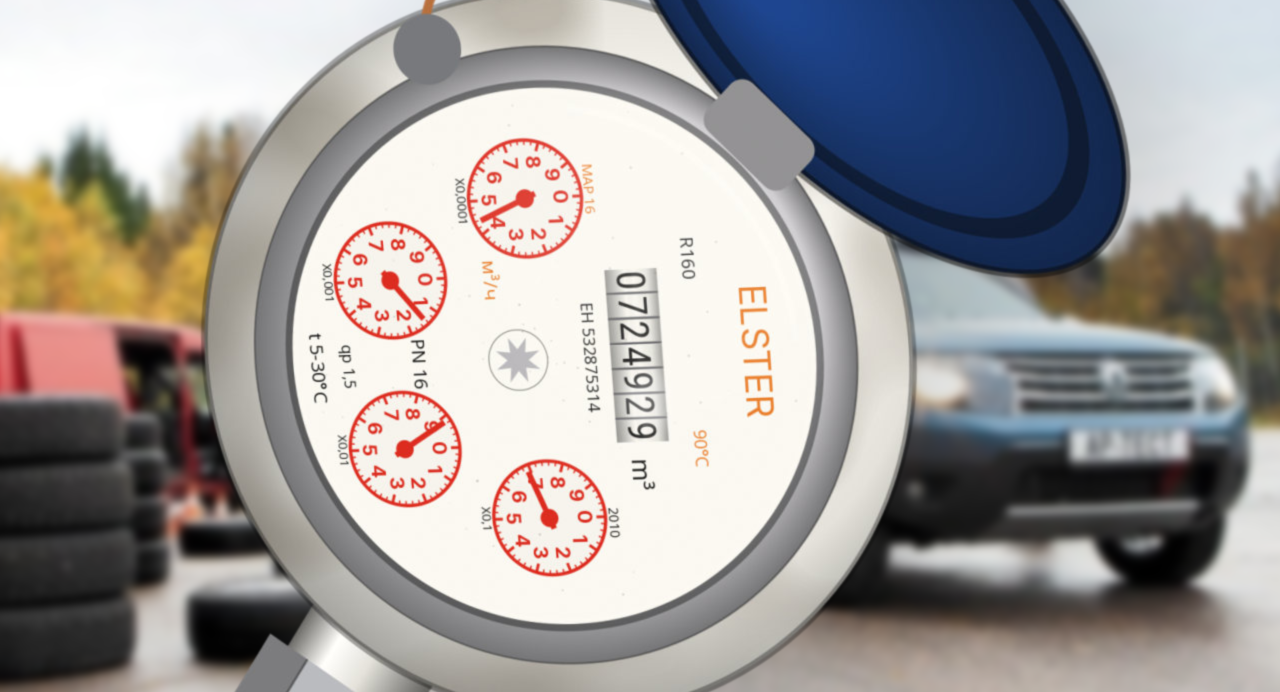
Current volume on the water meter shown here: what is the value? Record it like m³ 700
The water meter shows m³ 724929.6914
